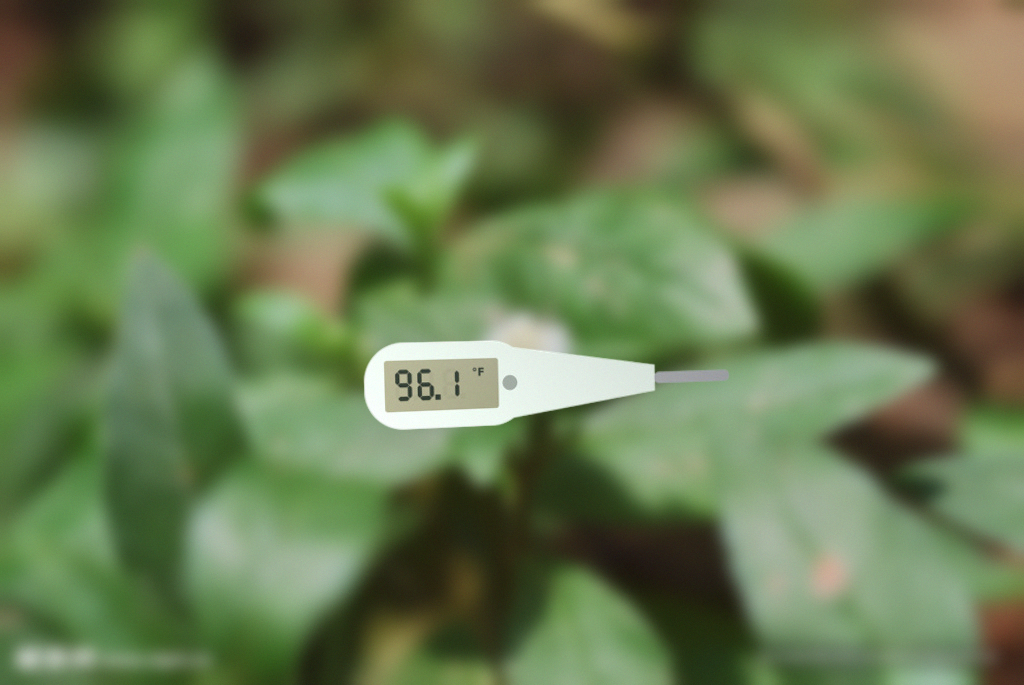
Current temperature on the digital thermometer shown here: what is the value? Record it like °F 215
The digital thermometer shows °F 96.1
